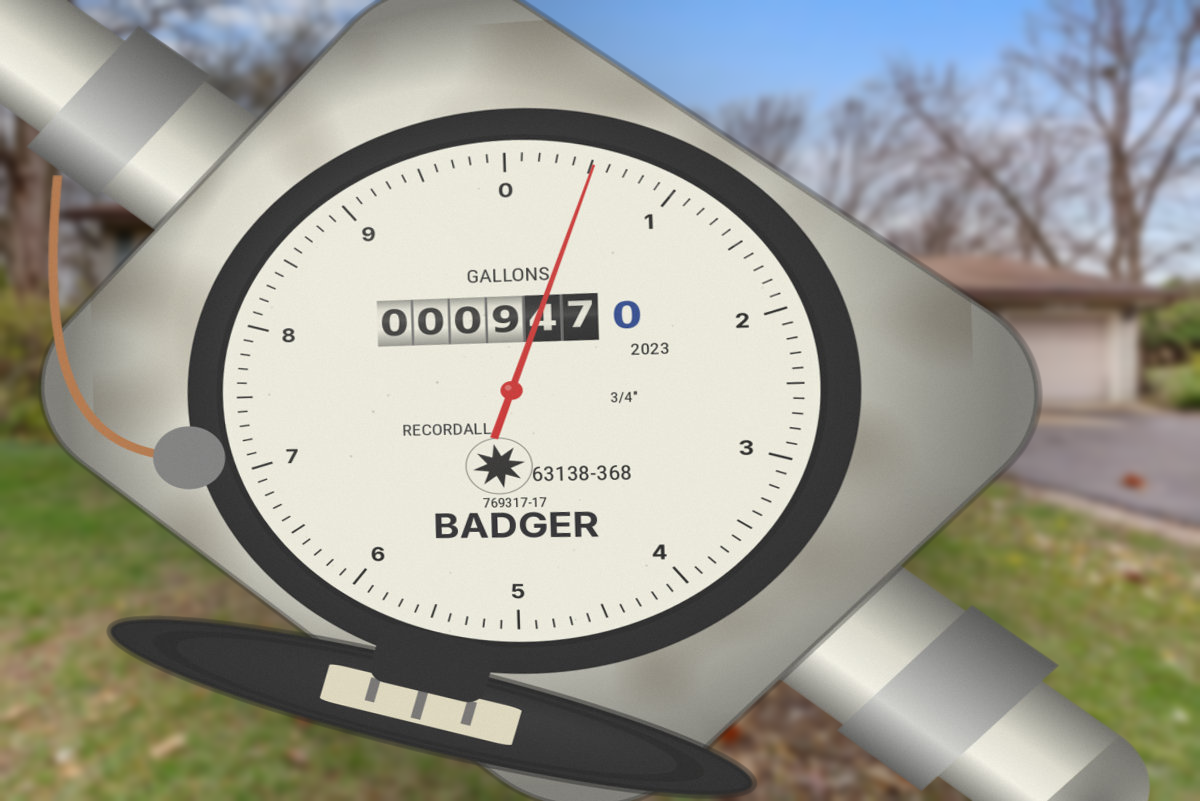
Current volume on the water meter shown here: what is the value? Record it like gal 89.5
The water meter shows gal 9470.5
